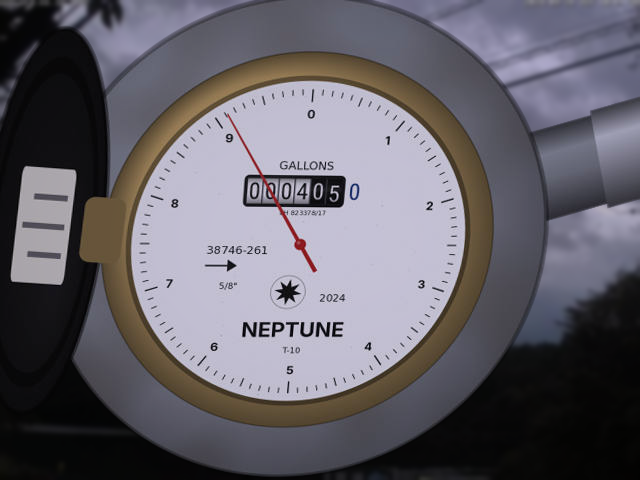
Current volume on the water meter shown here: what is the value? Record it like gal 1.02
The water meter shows gal 4049.1
